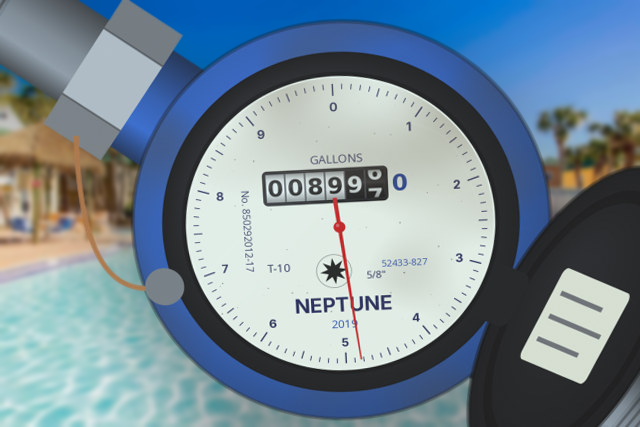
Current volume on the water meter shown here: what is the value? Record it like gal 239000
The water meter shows gal 89964.8
